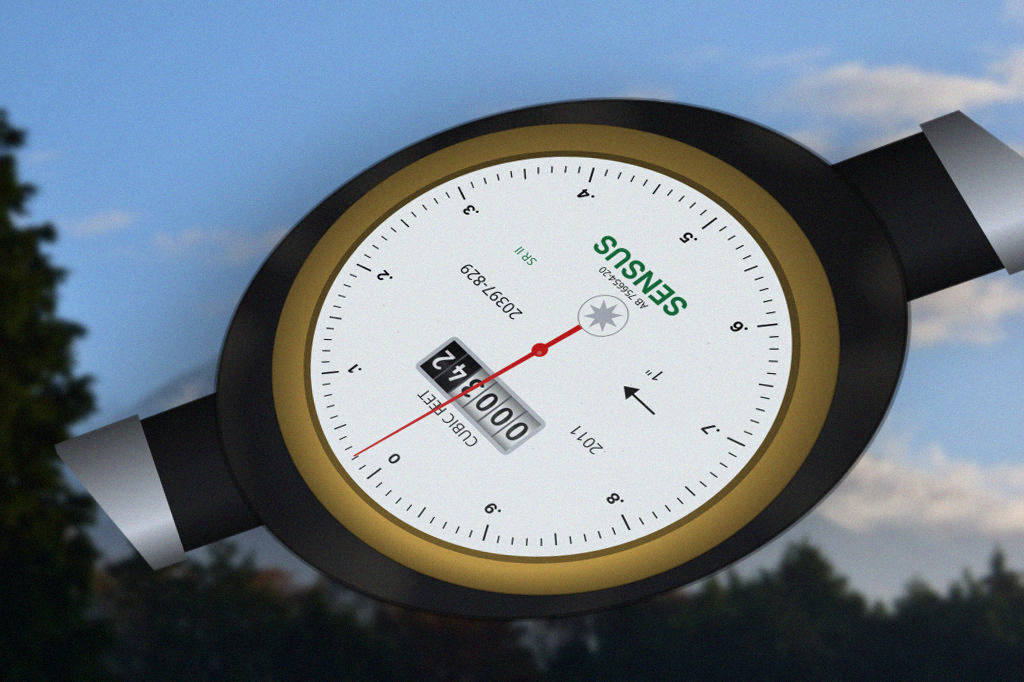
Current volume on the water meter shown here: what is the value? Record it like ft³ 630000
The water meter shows ft³ 342.02
